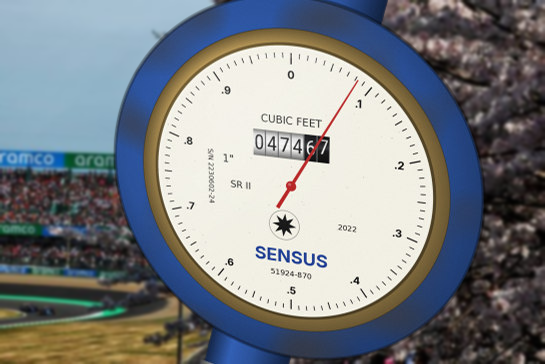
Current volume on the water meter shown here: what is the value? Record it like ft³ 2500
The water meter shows ft³ 47467.08
